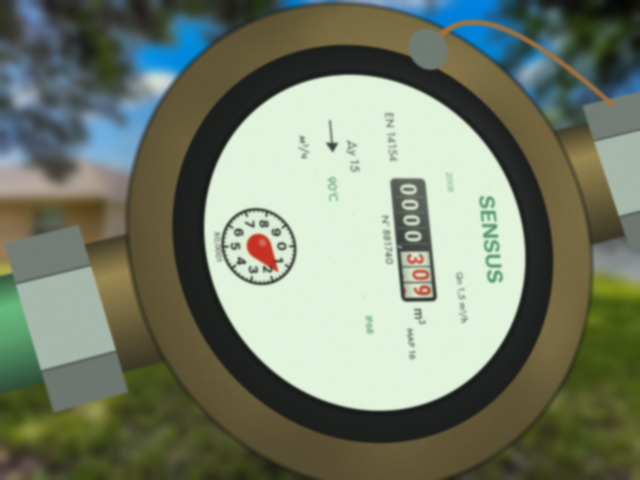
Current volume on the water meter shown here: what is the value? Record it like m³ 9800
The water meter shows m³ 0.3091
